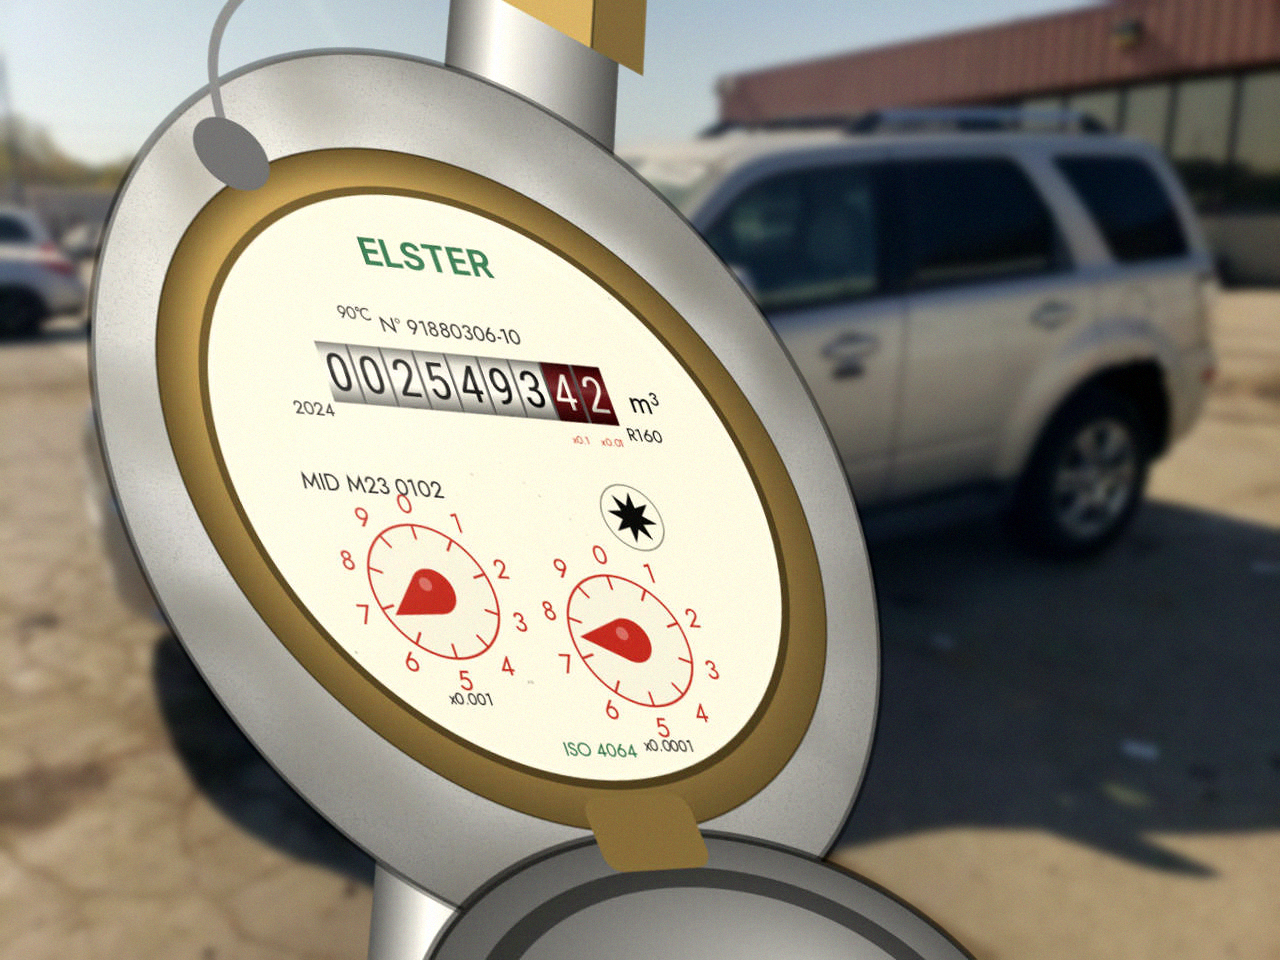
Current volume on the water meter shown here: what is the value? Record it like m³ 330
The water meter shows m³ 25493.4267
